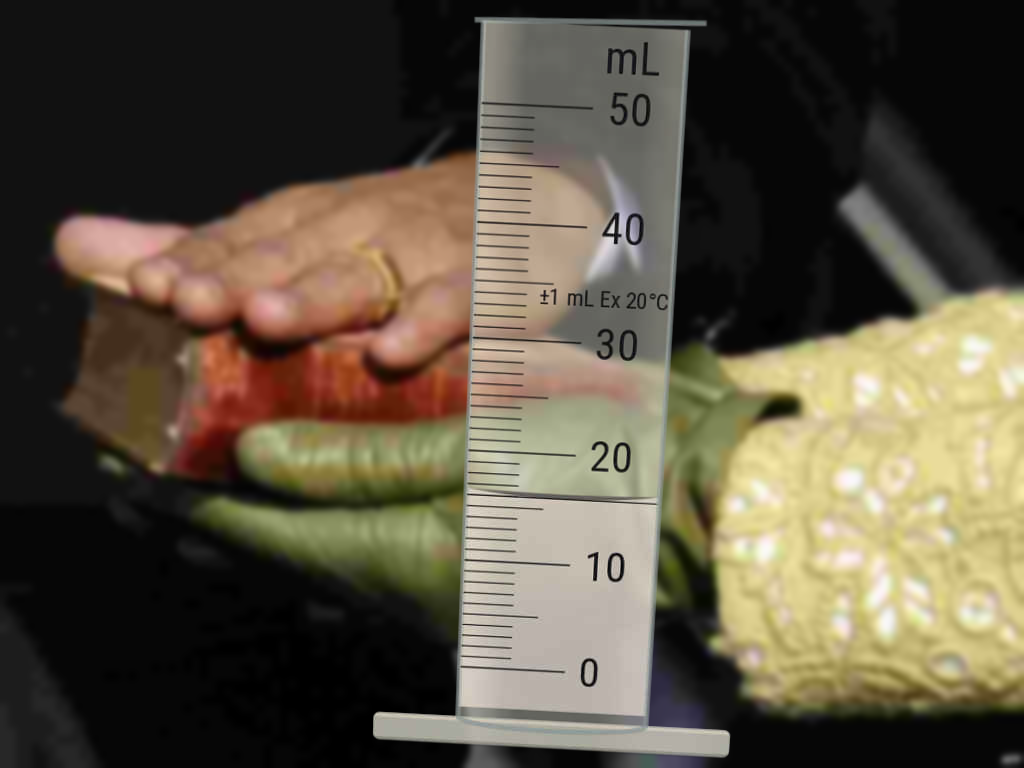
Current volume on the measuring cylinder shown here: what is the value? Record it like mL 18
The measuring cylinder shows mL 16
